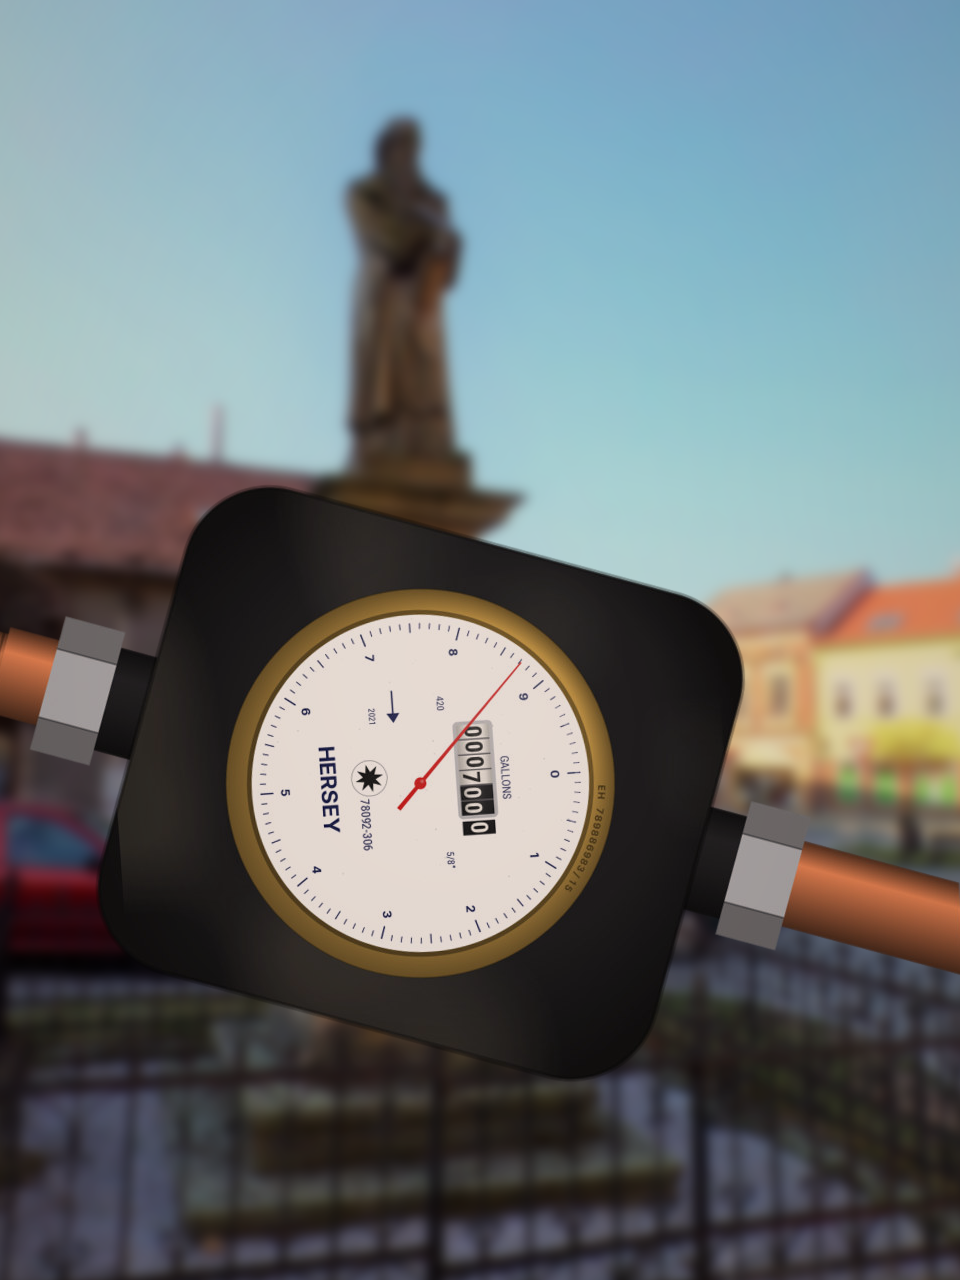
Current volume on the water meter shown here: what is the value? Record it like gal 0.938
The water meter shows gal 6998.7
